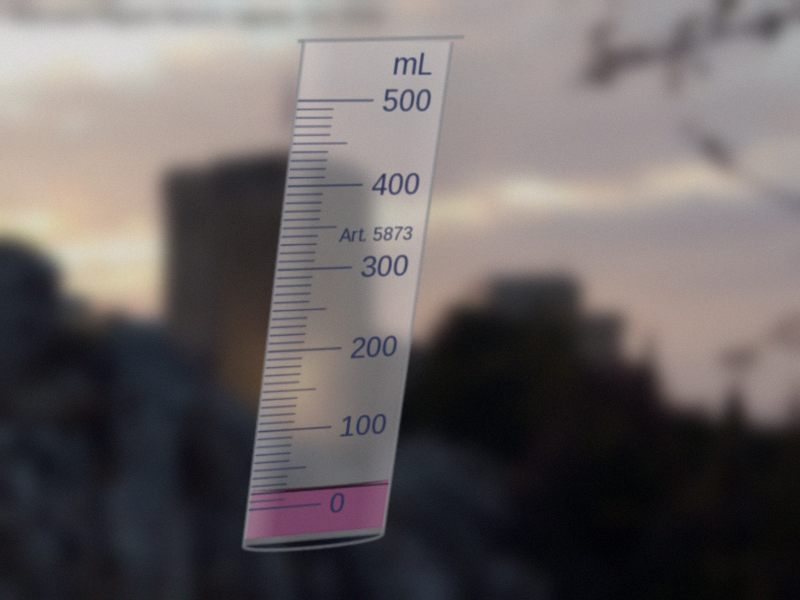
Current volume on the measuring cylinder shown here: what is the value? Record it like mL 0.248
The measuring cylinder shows mL 20
